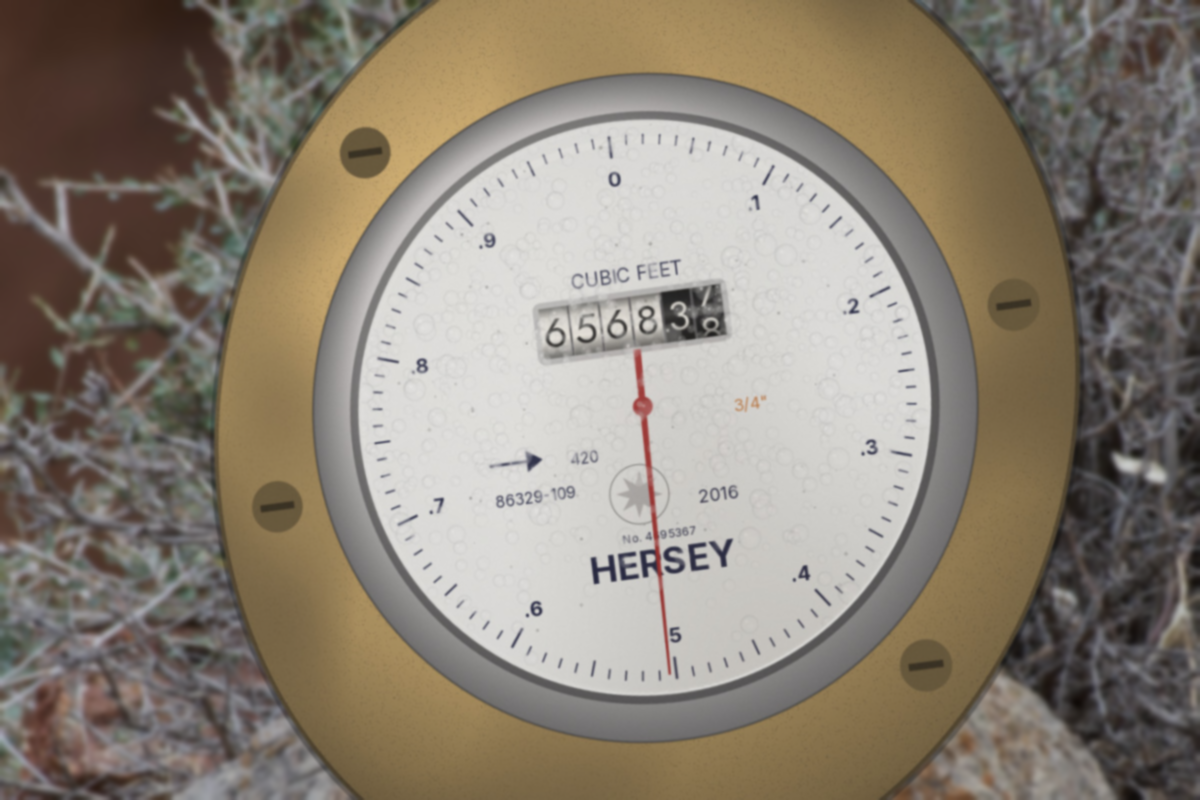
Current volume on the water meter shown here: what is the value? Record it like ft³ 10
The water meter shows ft³ 656837.50
